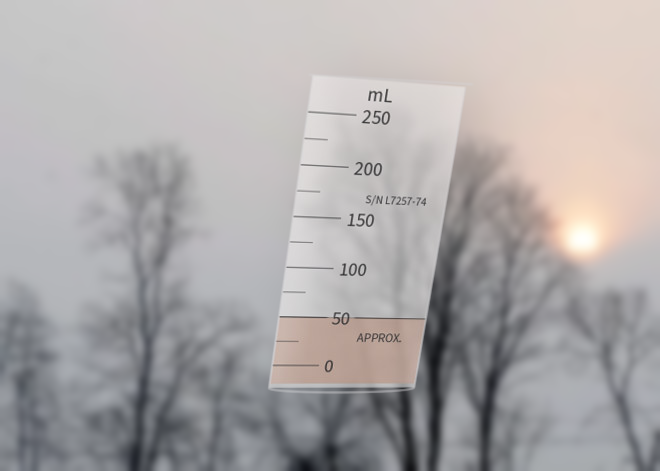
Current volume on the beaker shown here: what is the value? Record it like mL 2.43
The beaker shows mL 50
